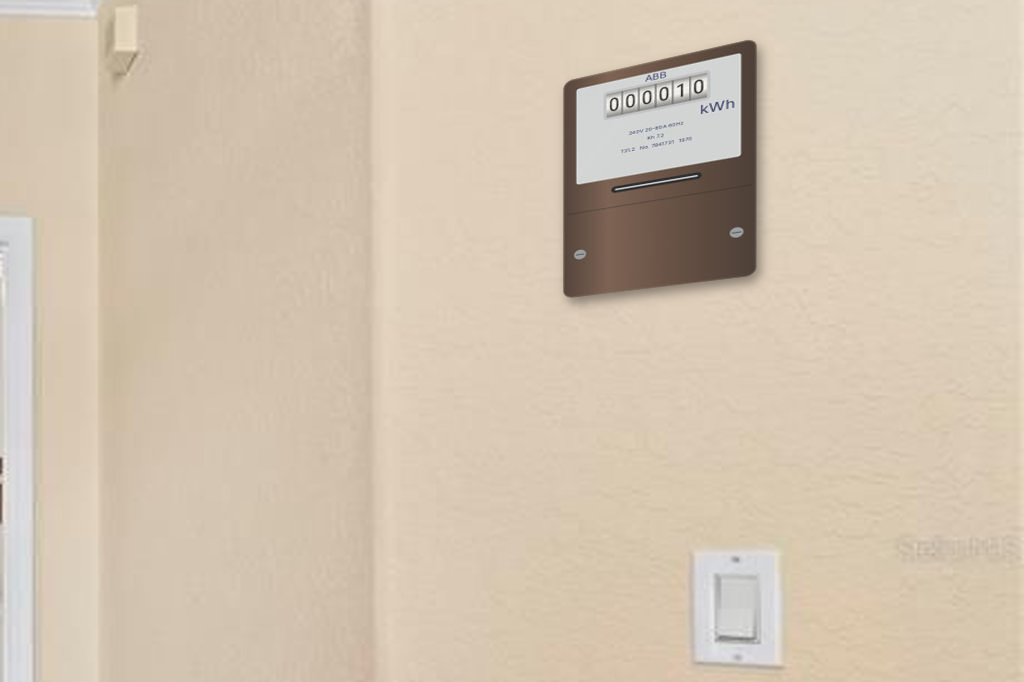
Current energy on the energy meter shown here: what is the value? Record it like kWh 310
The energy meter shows kWh 10
